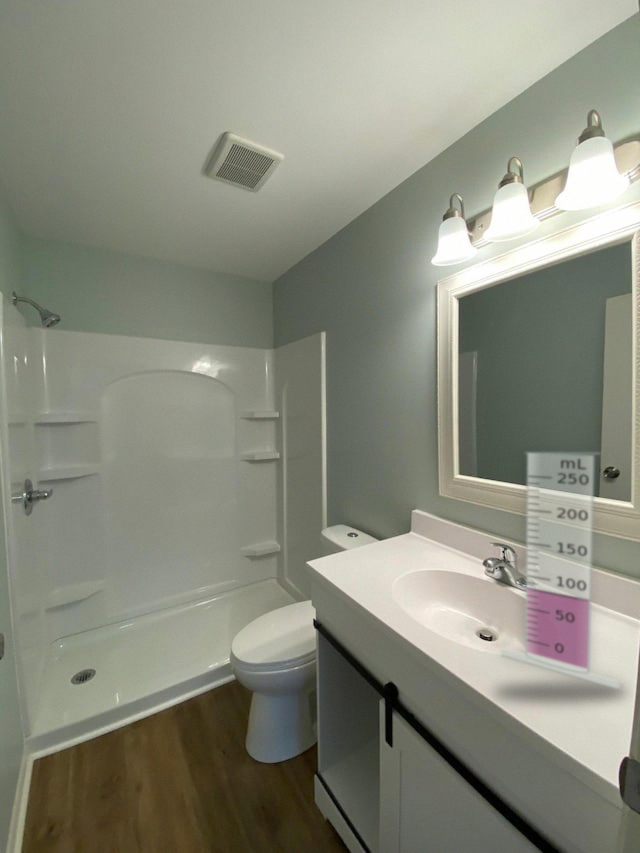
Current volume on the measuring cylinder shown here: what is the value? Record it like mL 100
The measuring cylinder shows mL 80
